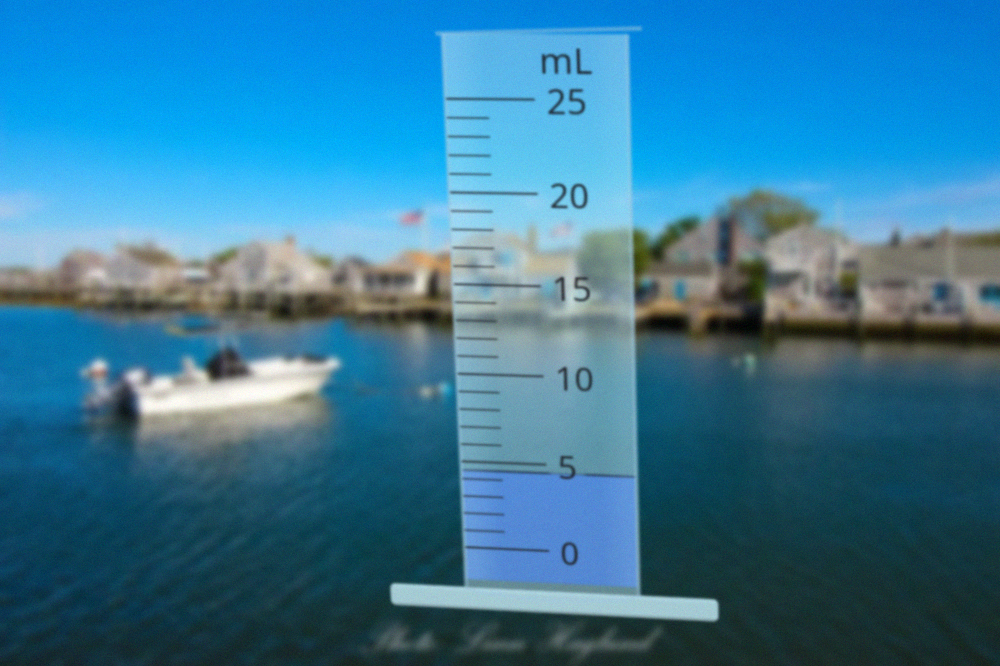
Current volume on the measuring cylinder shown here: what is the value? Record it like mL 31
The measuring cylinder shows mL 4.5
